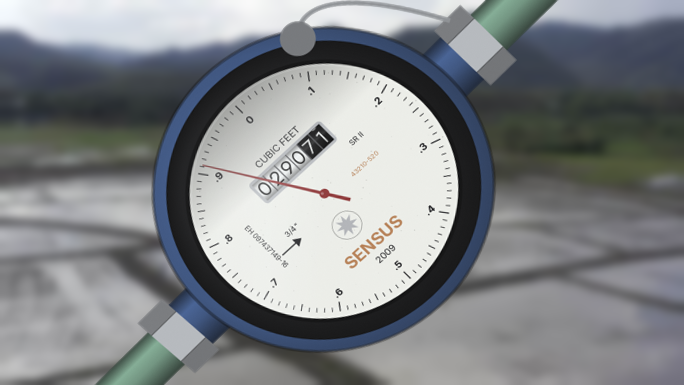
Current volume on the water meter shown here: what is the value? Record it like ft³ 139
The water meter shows ft³ 29070.91
